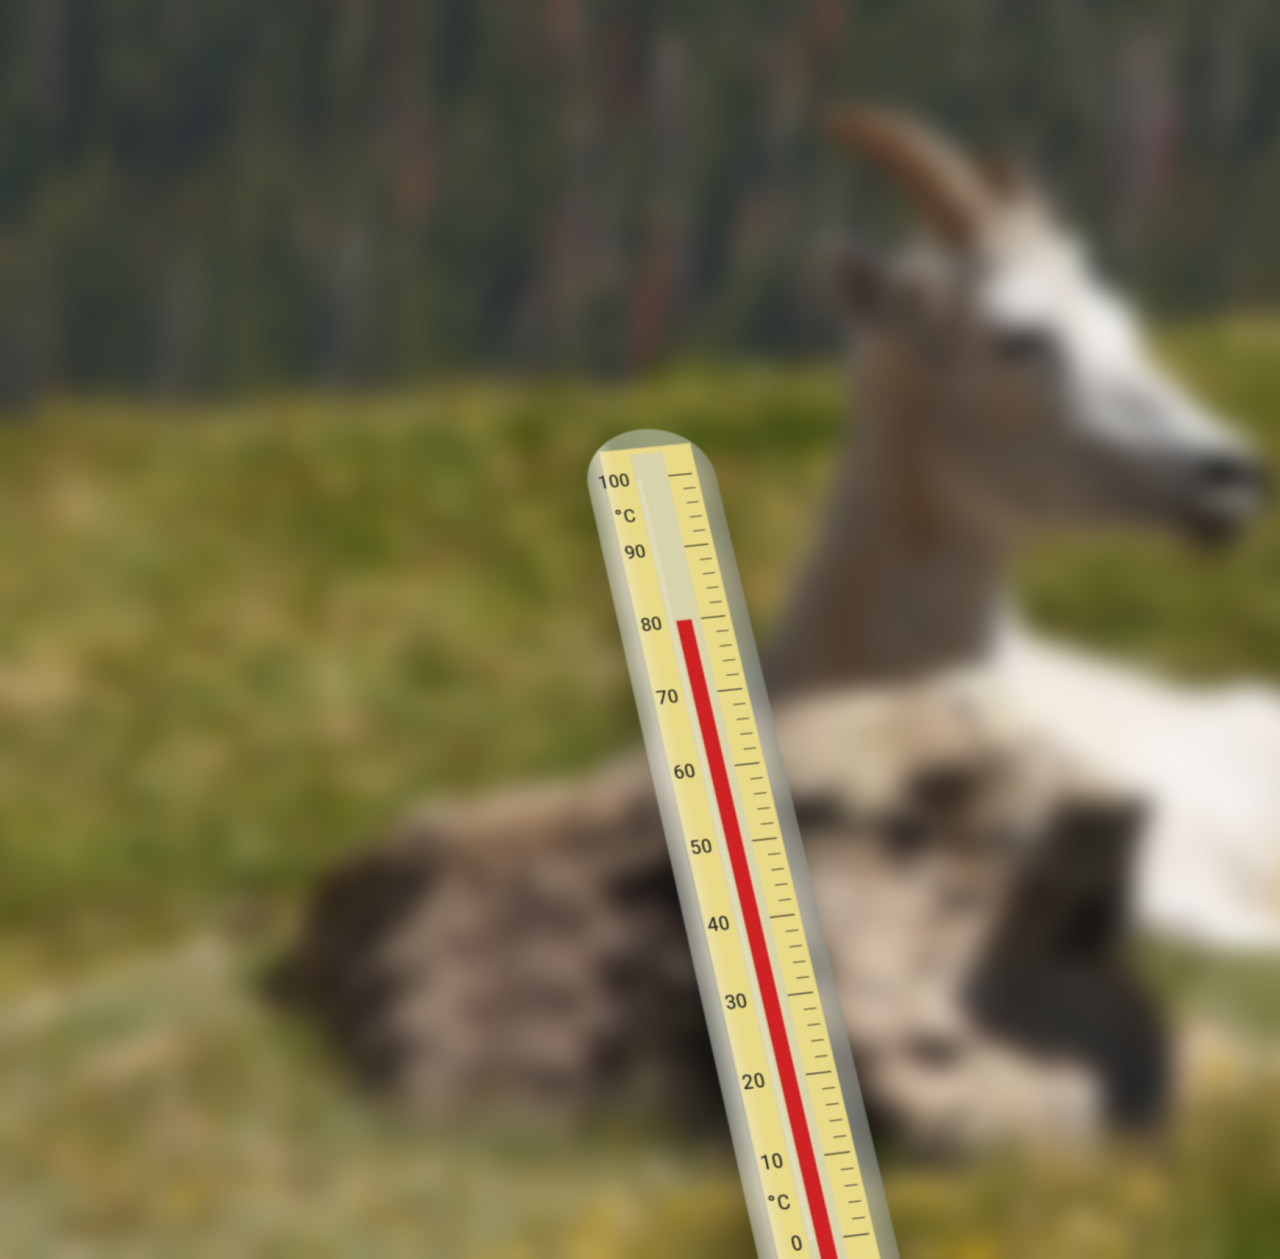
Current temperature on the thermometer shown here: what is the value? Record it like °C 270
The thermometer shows °C 80
